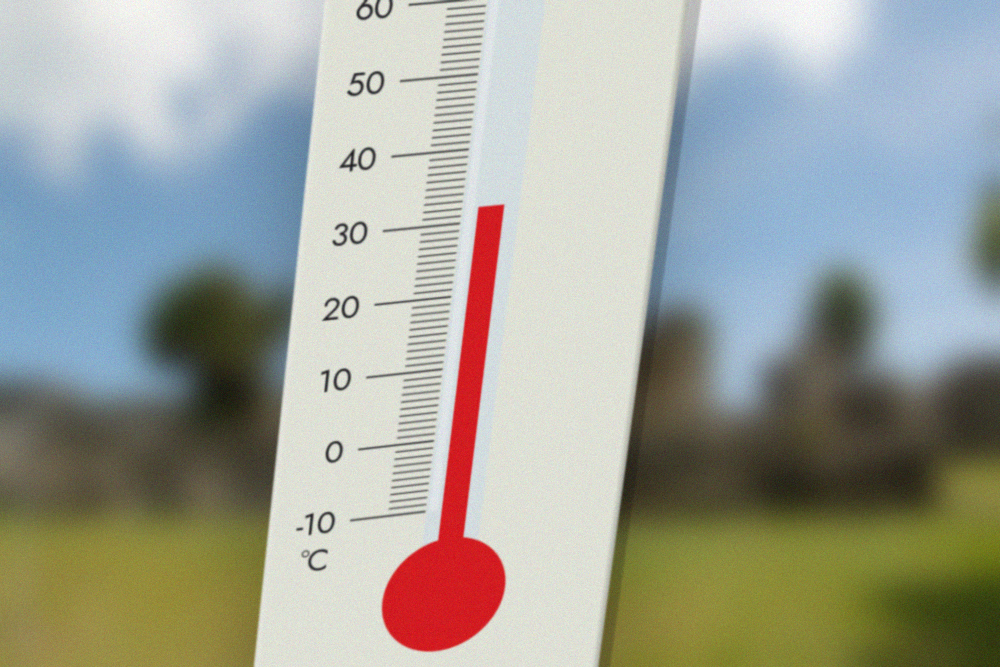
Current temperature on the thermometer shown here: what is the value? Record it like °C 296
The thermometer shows °C 32
